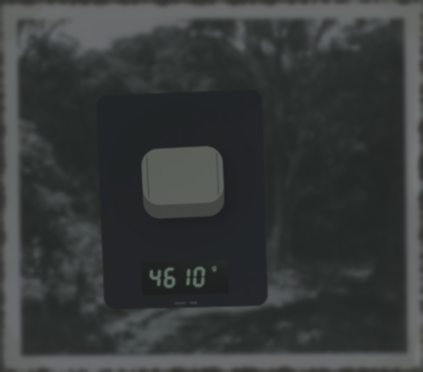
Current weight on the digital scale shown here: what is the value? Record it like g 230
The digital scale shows g 4610
